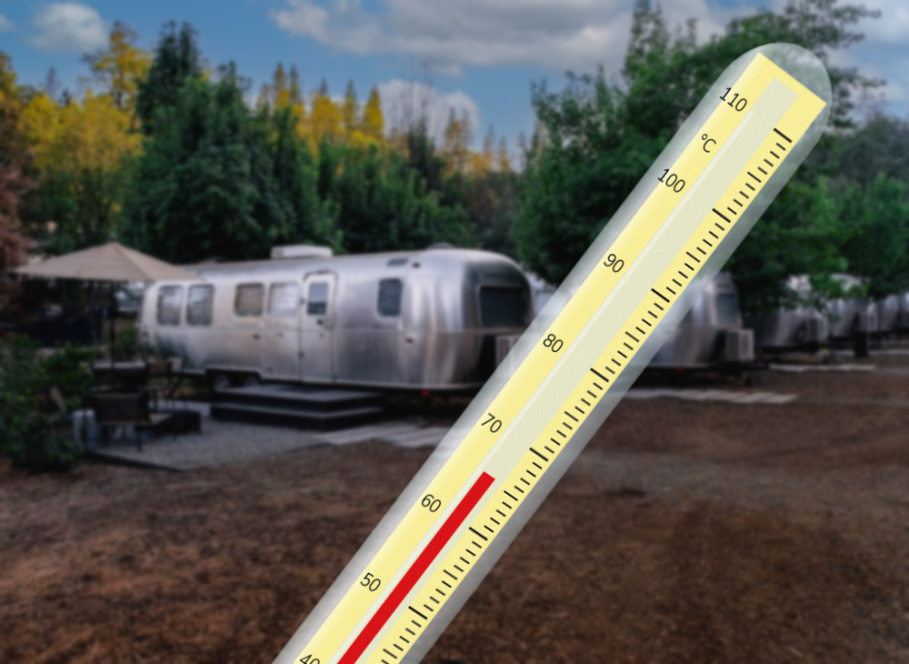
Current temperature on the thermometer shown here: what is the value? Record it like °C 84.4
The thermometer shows °C 65.5
